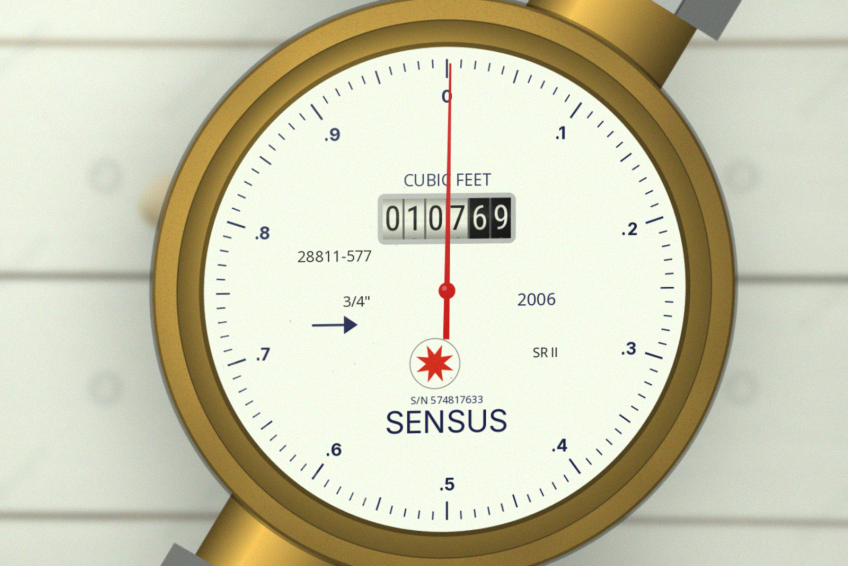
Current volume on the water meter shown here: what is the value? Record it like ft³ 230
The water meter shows ft³ 10769.00
